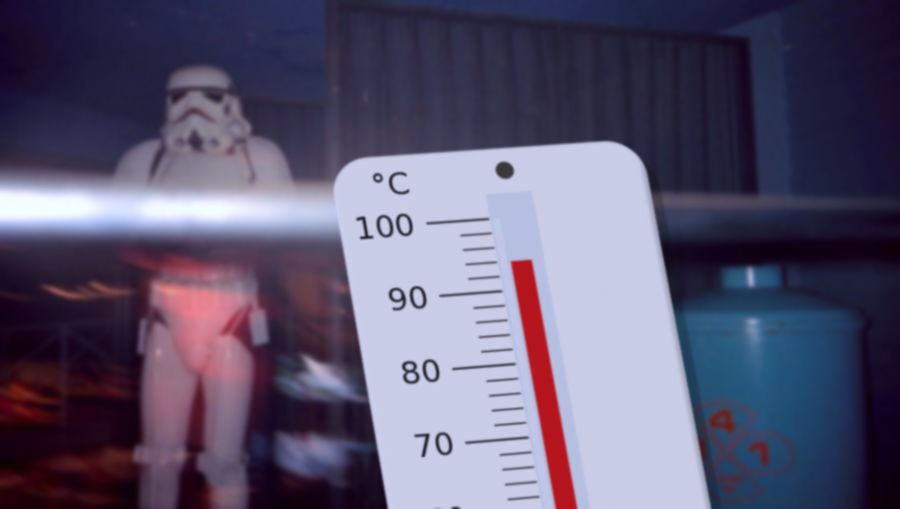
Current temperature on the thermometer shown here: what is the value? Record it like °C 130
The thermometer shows °C 94
